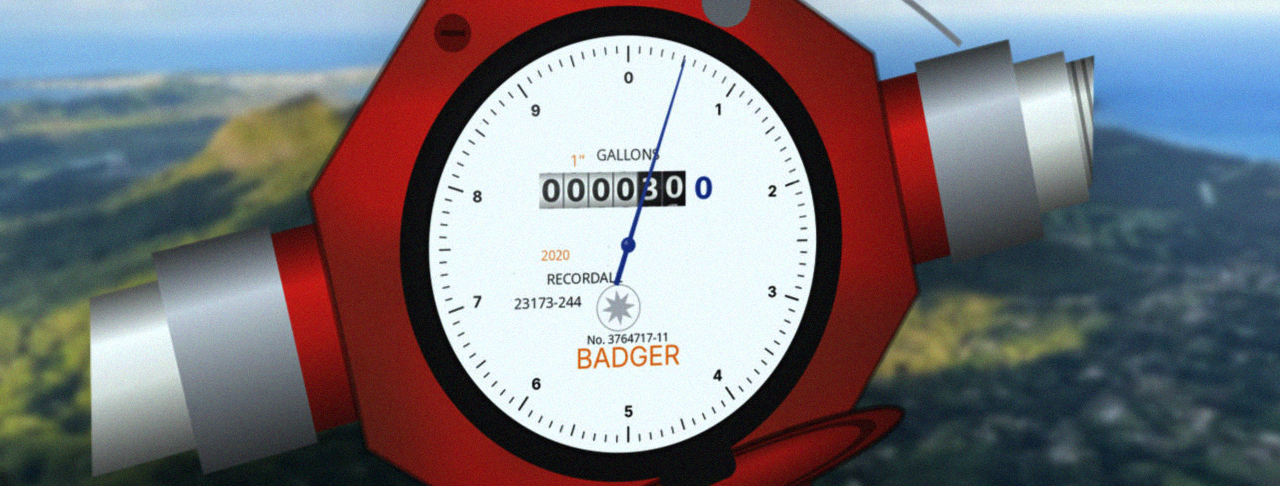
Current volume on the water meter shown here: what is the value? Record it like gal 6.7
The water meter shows gal 300.5
